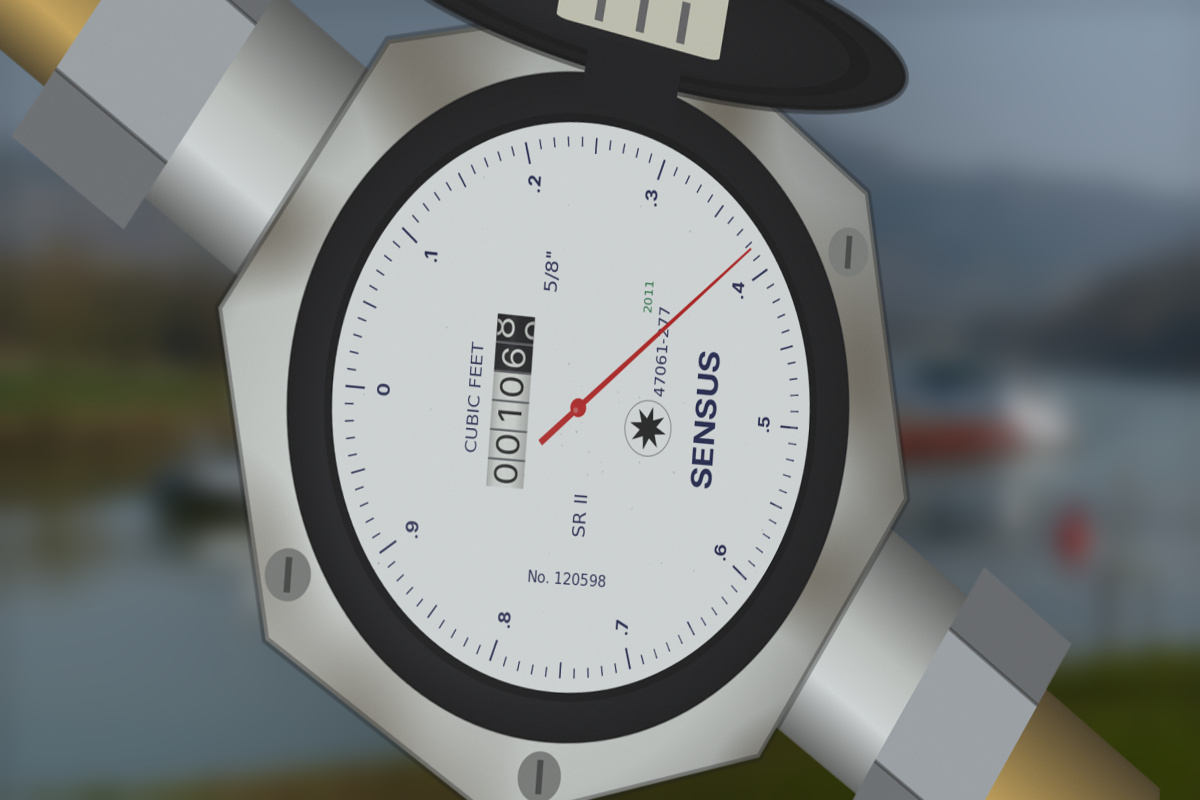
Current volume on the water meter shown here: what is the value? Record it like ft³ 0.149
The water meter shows ft³ 1068.38
